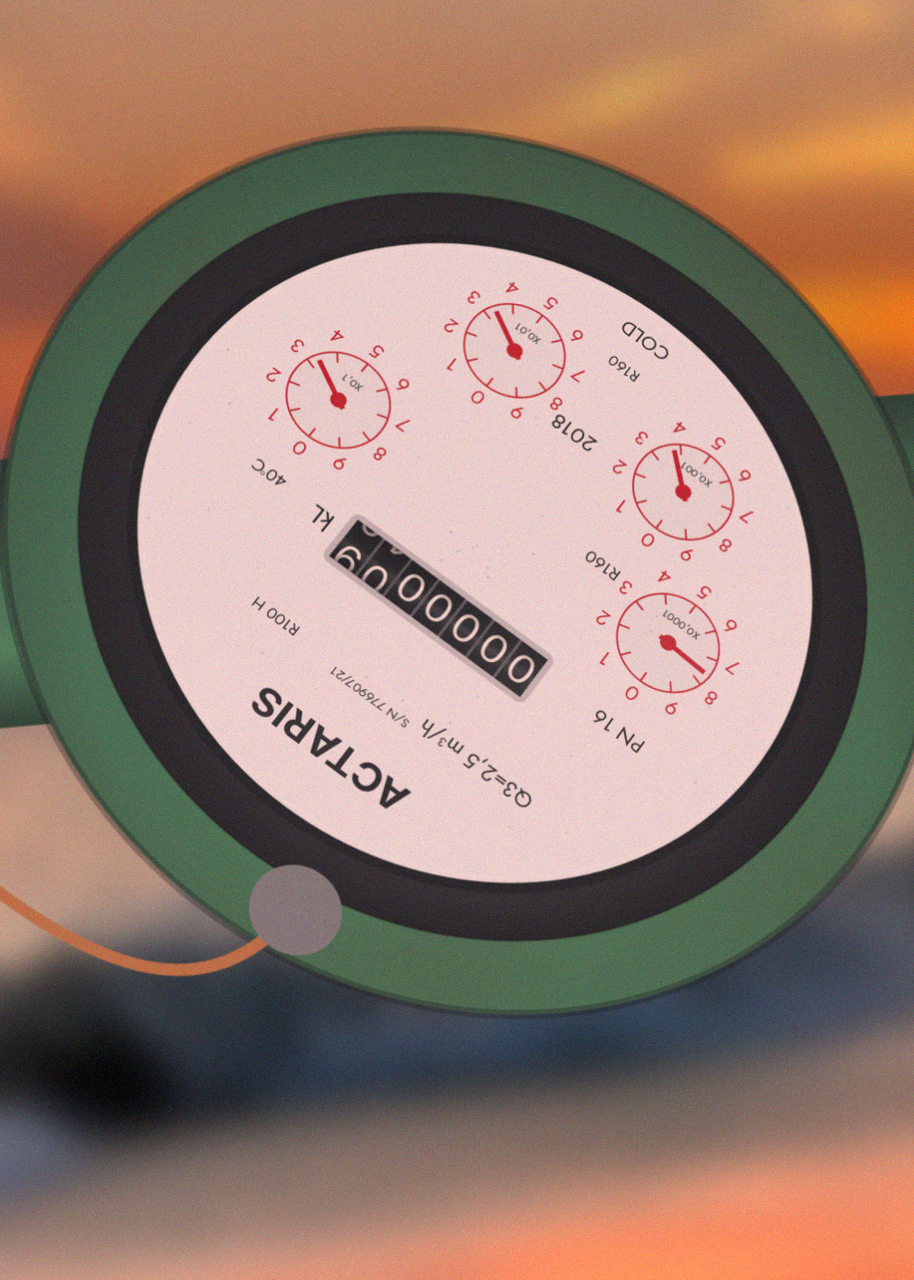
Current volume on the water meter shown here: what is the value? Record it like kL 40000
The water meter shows kL 9.3337
